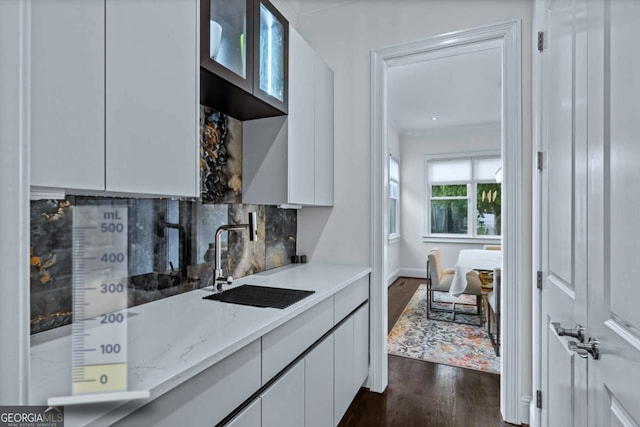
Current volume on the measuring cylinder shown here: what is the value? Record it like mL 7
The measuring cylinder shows mL 50
